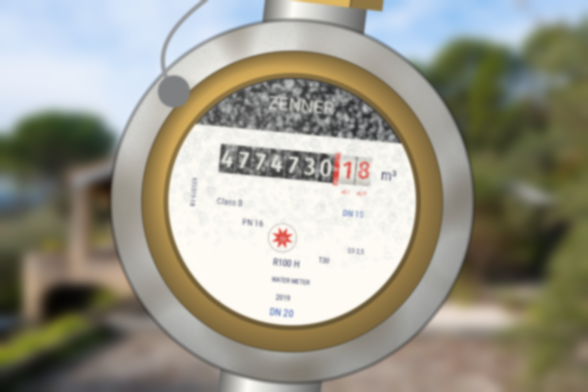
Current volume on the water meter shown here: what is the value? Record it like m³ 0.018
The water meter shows m³ 4774730.18
